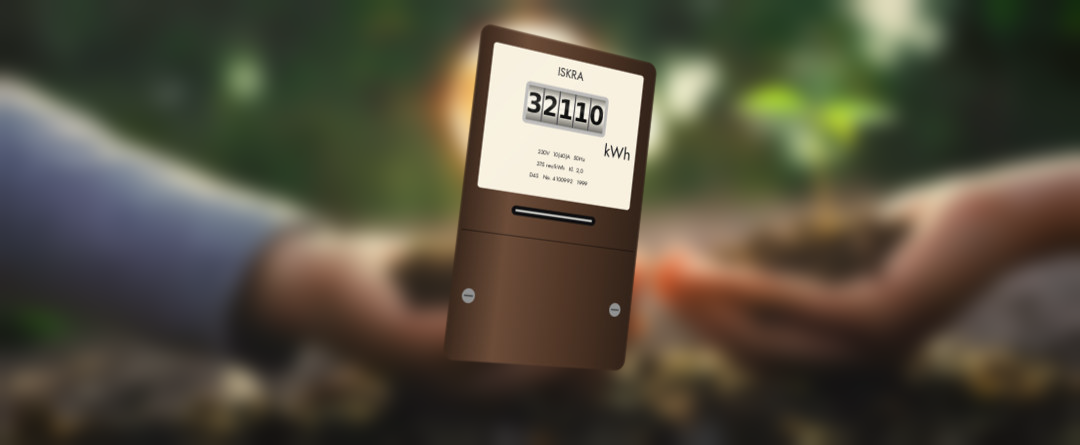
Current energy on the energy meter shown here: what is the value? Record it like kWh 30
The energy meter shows kWh 32110
